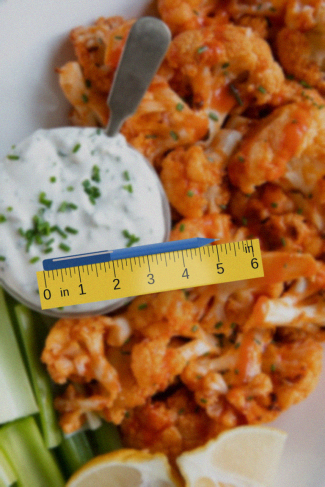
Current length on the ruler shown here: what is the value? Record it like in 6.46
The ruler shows in 5.125
